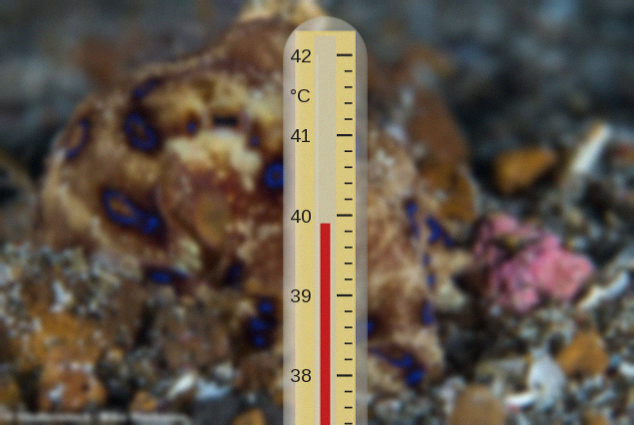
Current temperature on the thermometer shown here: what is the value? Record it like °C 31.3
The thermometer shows °C 39.9
